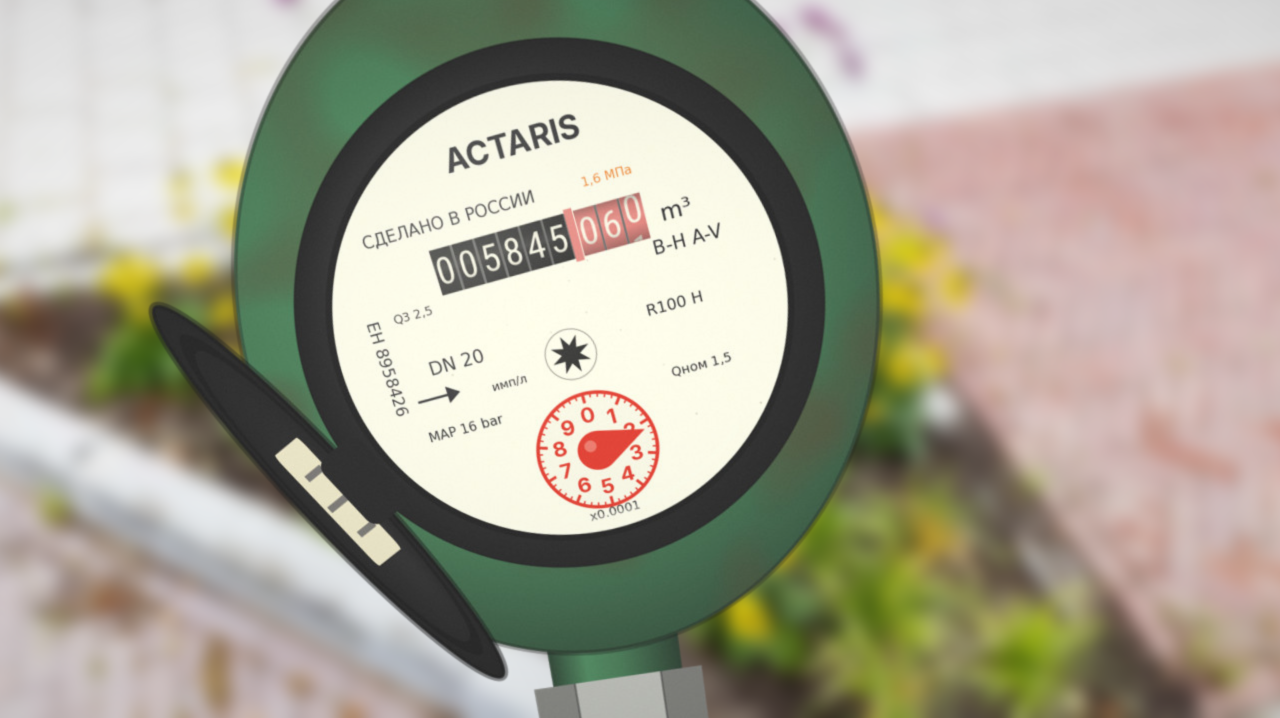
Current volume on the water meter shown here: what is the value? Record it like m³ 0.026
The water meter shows m³ 5845.0602
